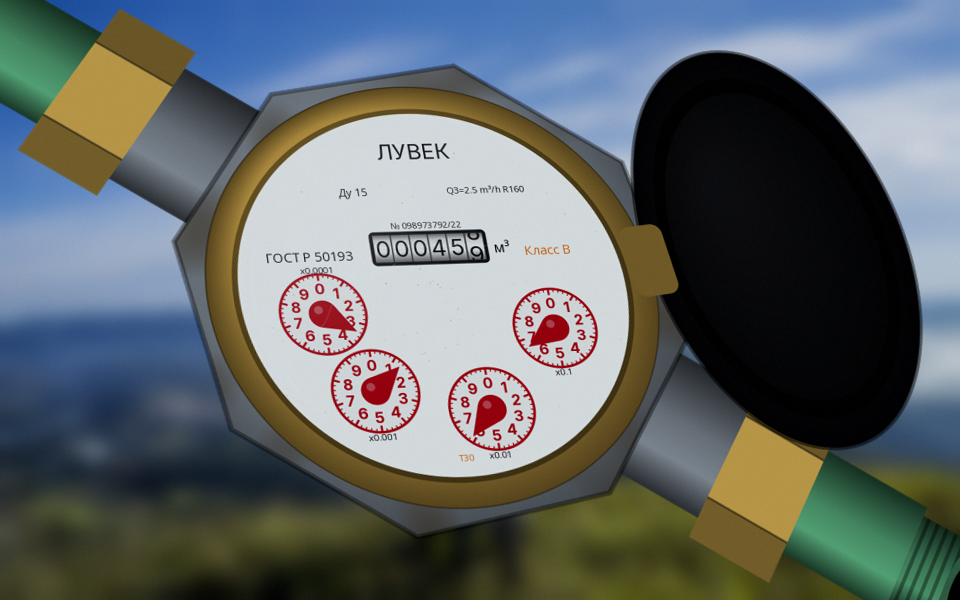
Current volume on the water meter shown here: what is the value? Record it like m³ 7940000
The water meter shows m³ 458.6613
